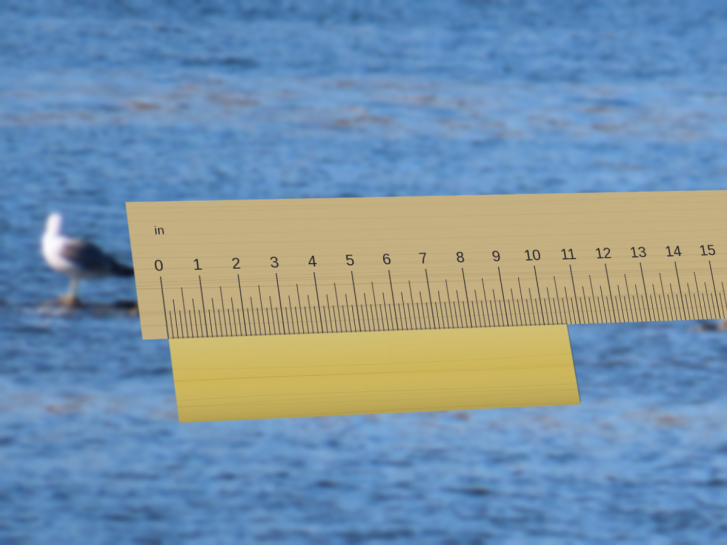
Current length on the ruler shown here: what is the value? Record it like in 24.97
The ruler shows in 10.625
